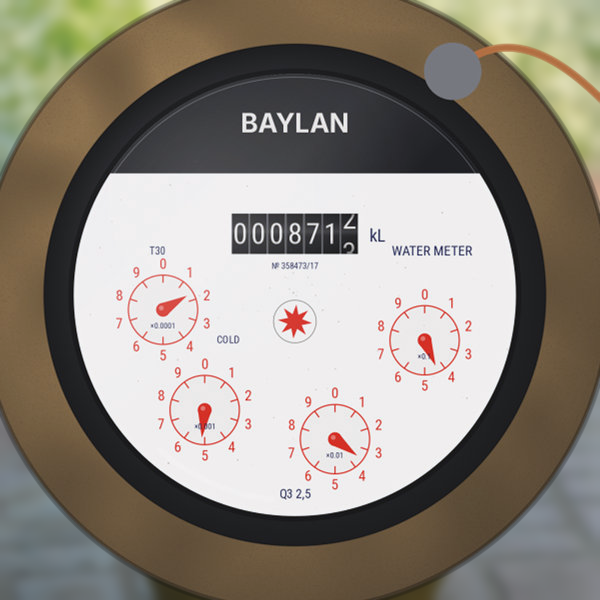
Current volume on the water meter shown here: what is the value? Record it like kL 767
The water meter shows kL 8712.4351
